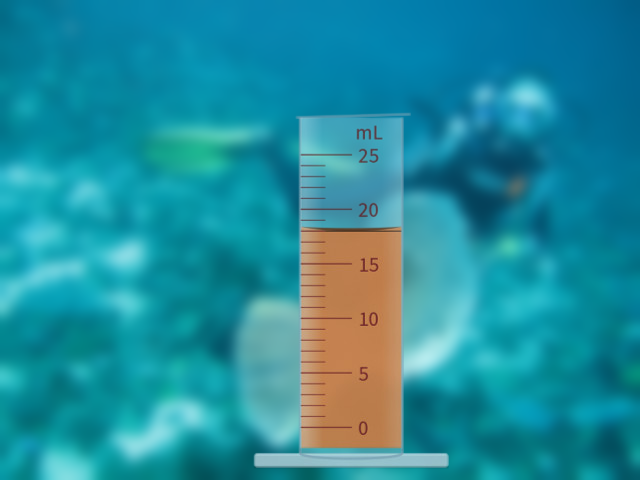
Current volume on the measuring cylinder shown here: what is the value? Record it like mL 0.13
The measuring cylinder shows mL 18
